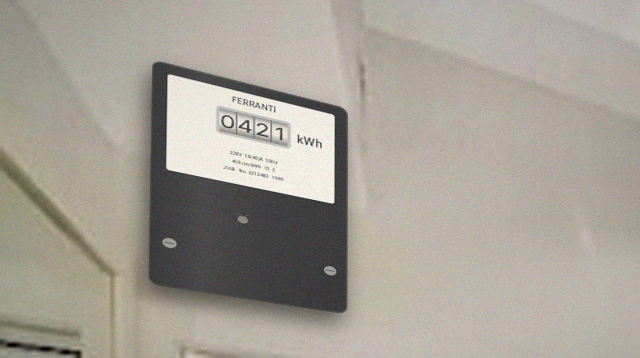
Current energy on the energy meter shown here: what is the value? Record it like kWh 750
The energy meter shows kWh 421
